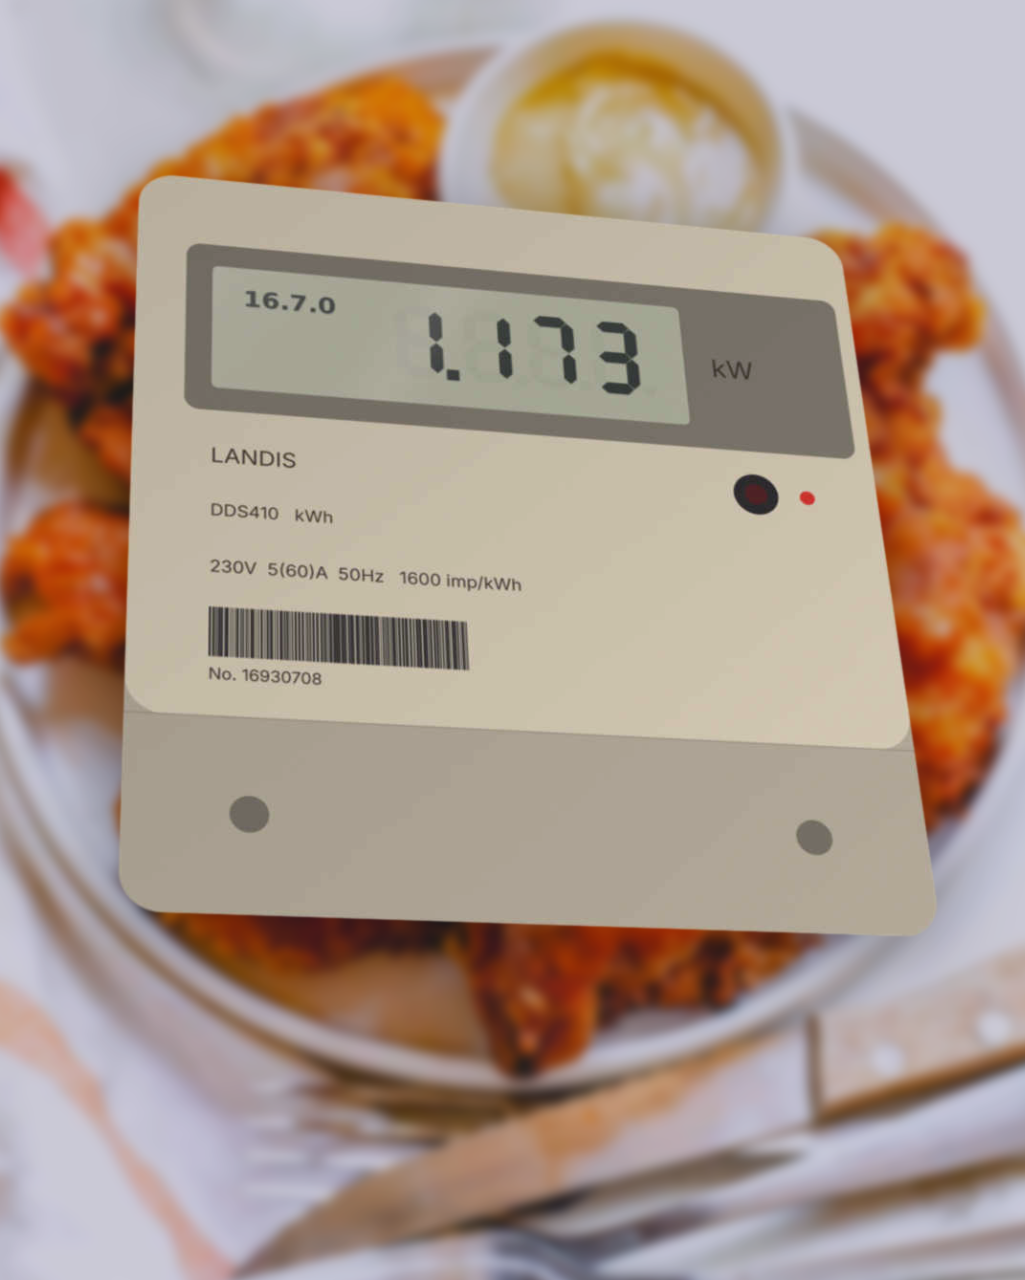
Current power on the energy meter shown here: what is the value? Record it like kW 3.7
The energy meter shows kW 1.173
